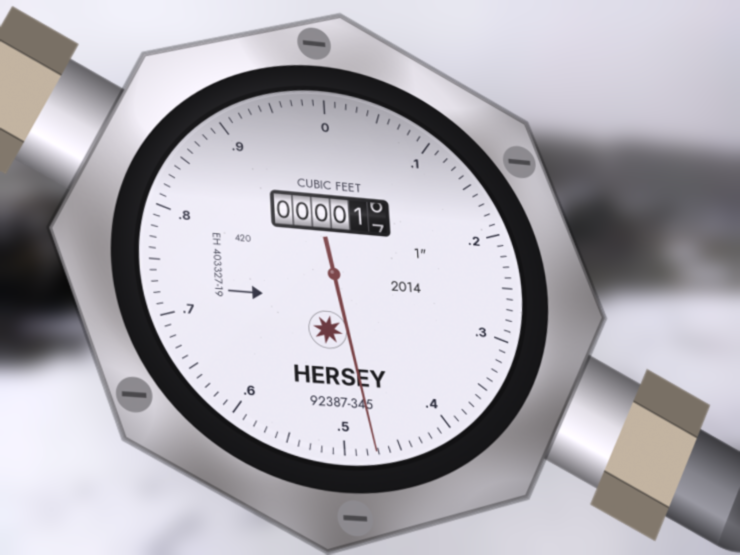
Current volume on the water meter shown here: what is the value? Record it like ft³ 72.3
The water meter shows ft³ 16.47
